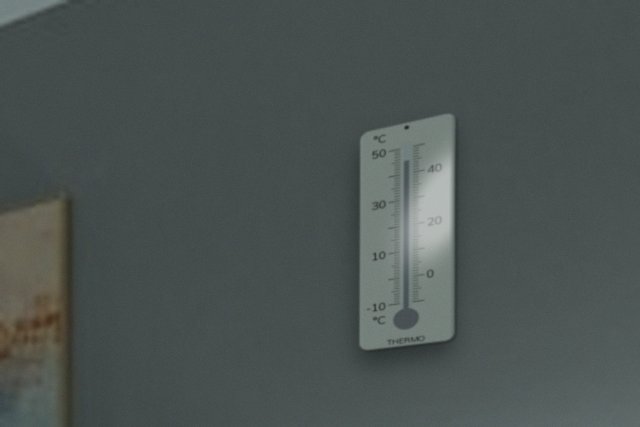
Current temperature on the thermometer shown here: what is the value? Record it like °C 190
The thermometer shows °C 45
